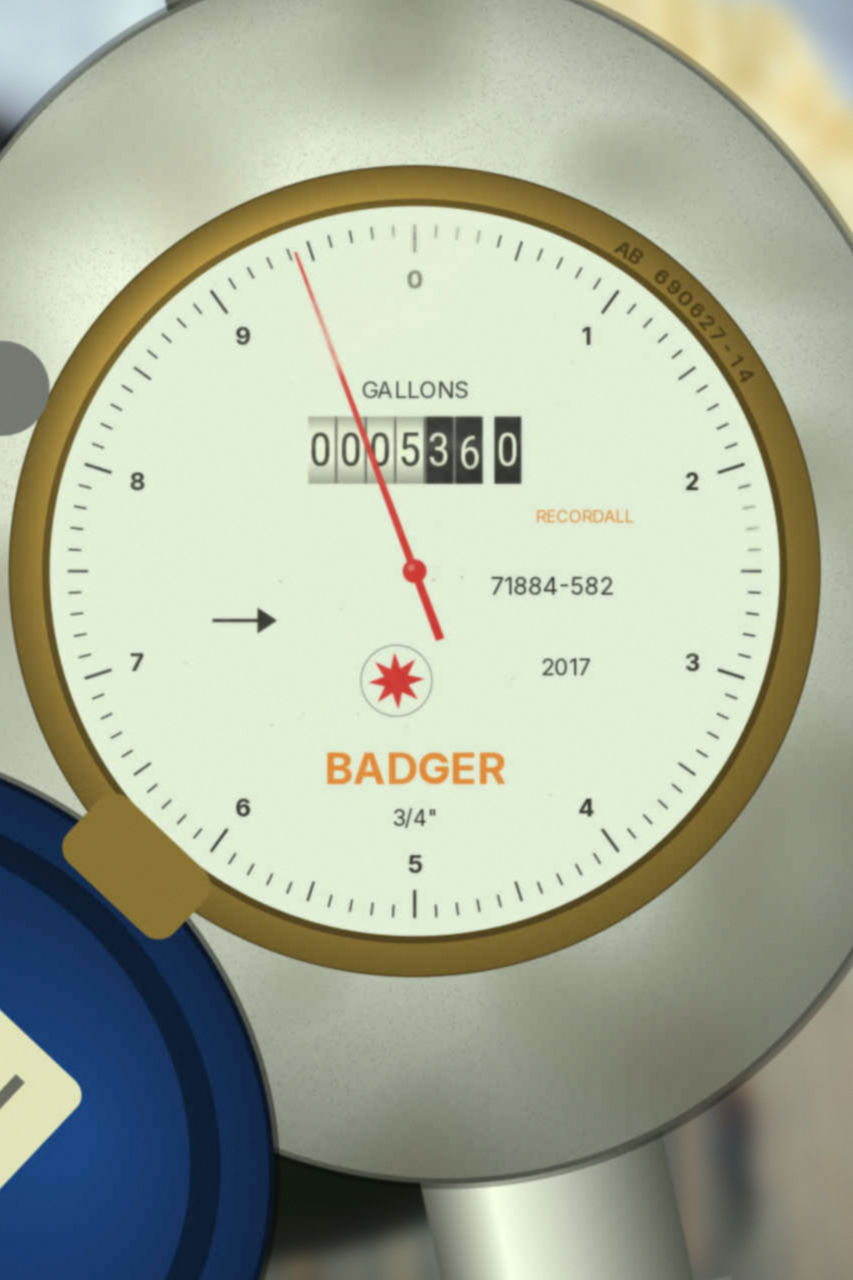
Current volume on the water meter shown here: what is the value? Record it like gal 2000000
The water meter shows gal 5359.4
